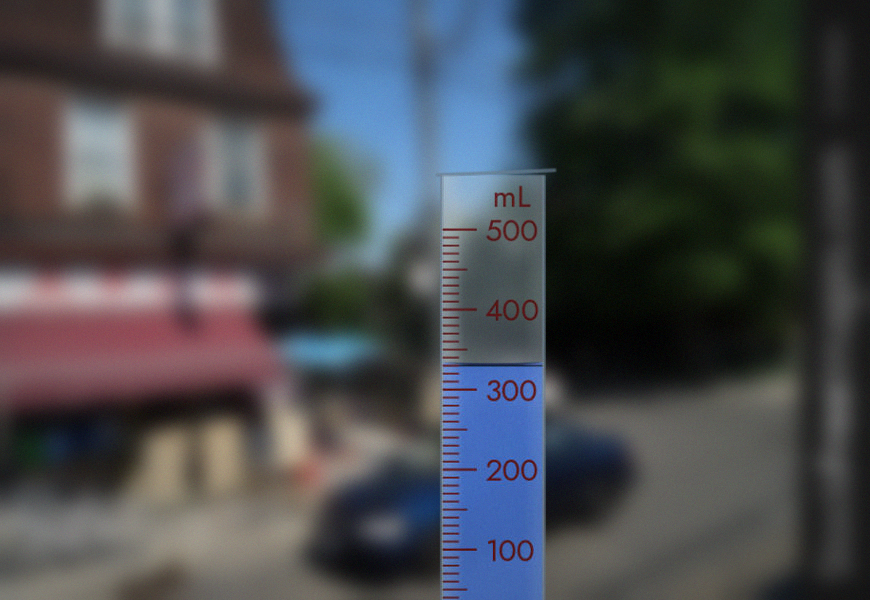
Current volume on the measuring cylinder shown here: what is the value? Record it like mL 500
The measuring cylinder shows mL 330
